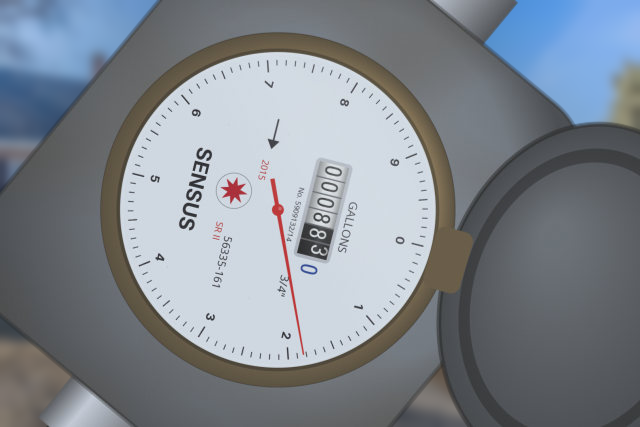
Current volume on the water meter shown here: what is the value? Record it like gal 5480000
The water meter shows gal 8831.8
